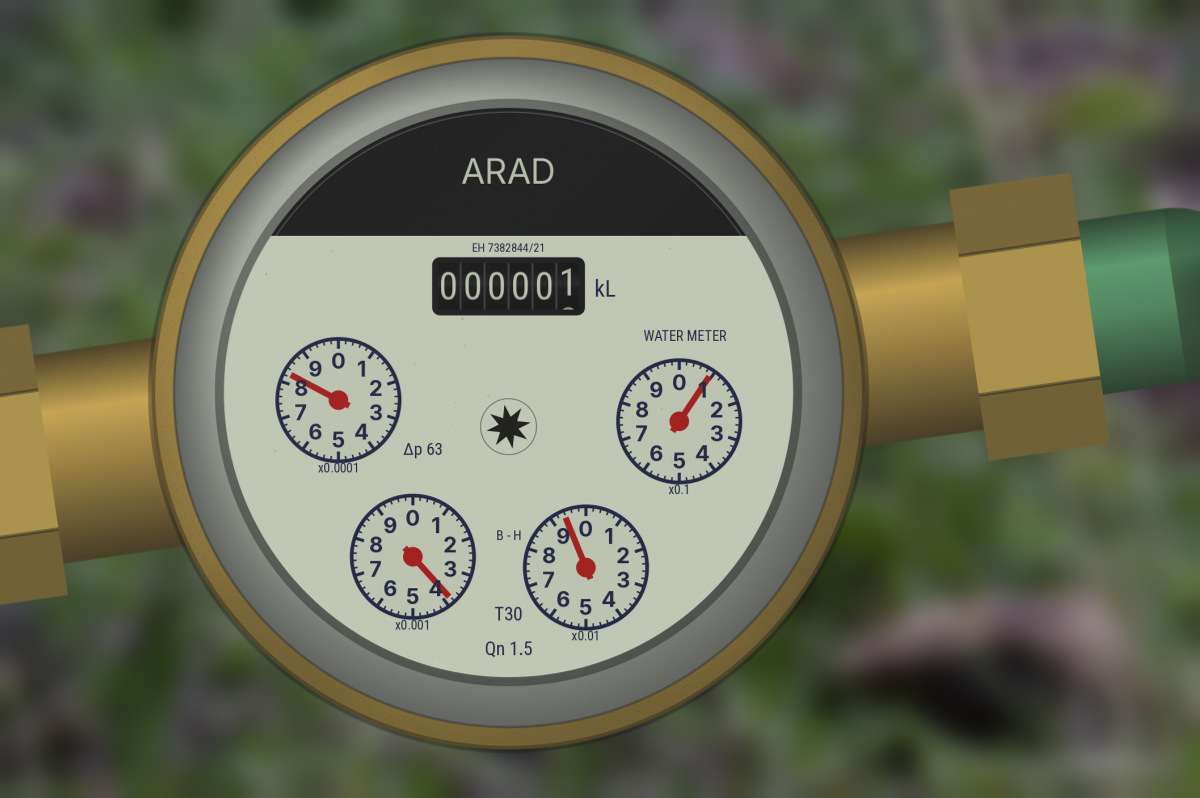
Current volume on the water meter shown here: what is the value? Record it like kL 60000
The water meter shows kL 1.0938
